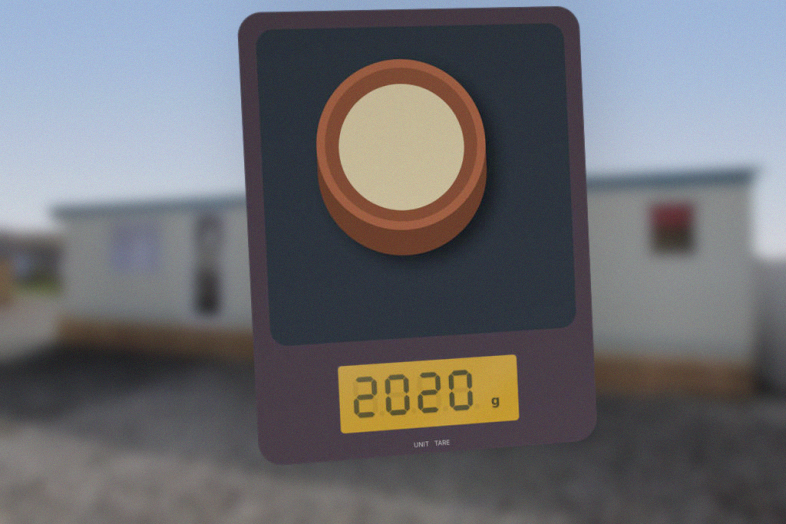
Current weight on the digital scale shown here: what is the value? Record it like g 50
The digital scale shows g 2020
